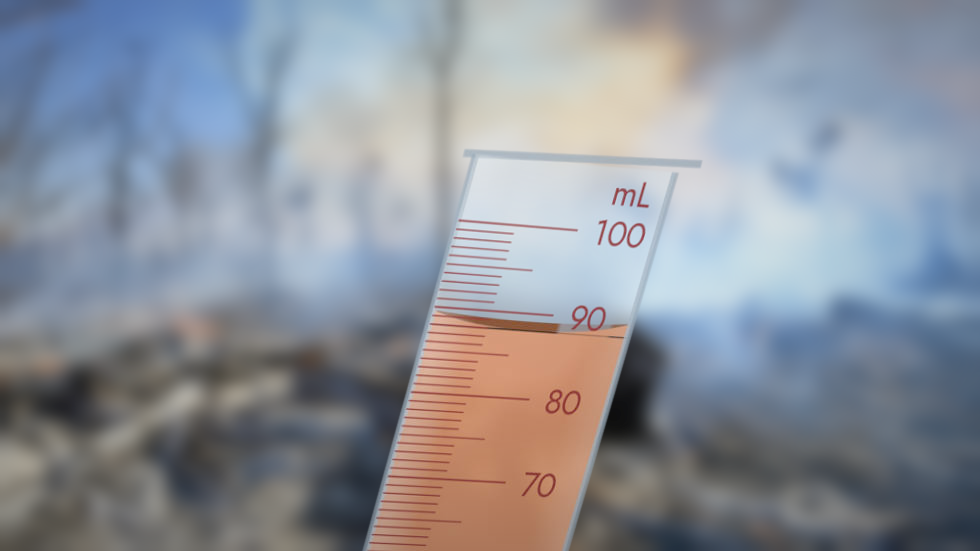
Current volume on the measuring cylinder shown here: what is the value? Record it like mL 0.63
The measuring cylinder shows mL 88
